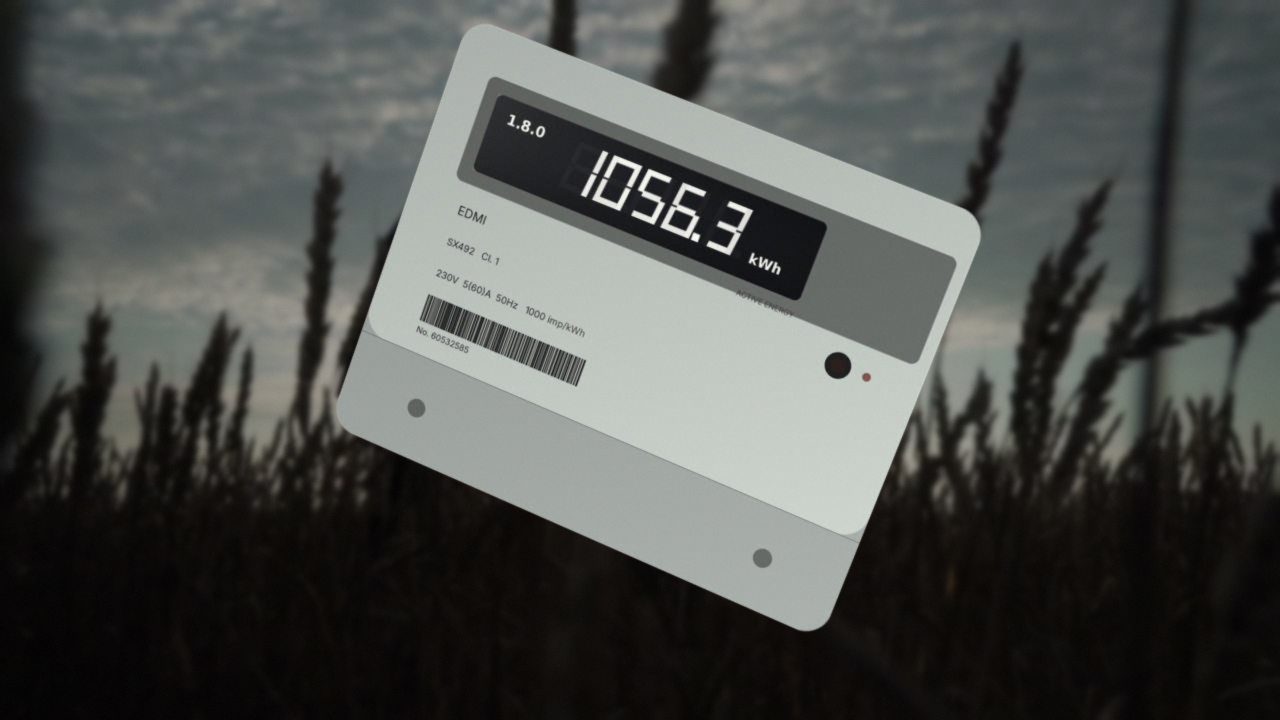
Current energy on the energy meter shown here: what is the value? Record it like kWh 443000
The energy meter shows kWh 1056.3
